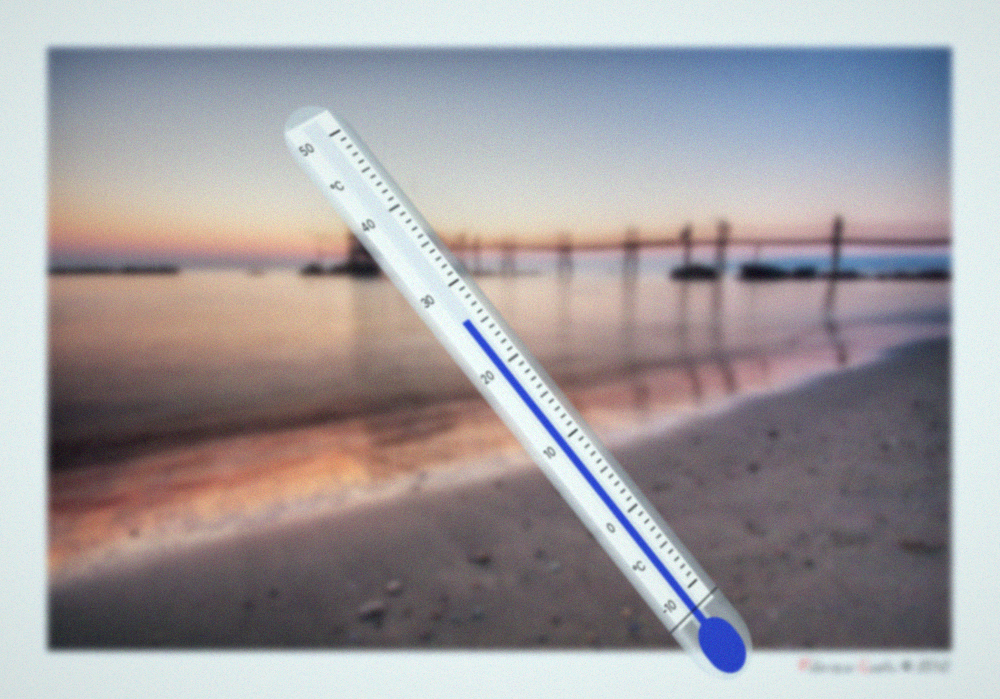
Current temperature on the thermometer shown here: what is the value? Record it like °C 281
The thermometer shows °C 26
